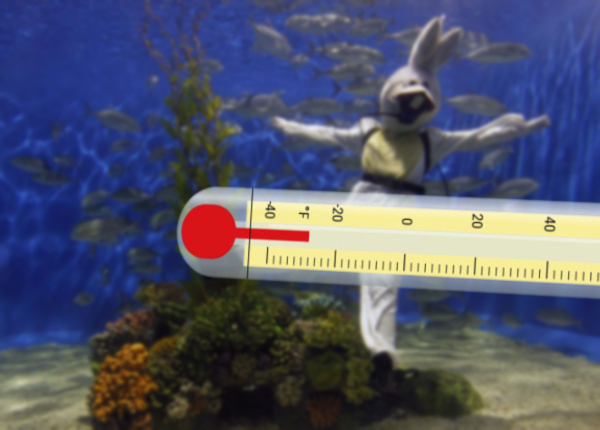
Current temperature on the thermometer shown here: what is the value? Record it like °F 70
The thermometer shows °F -28
